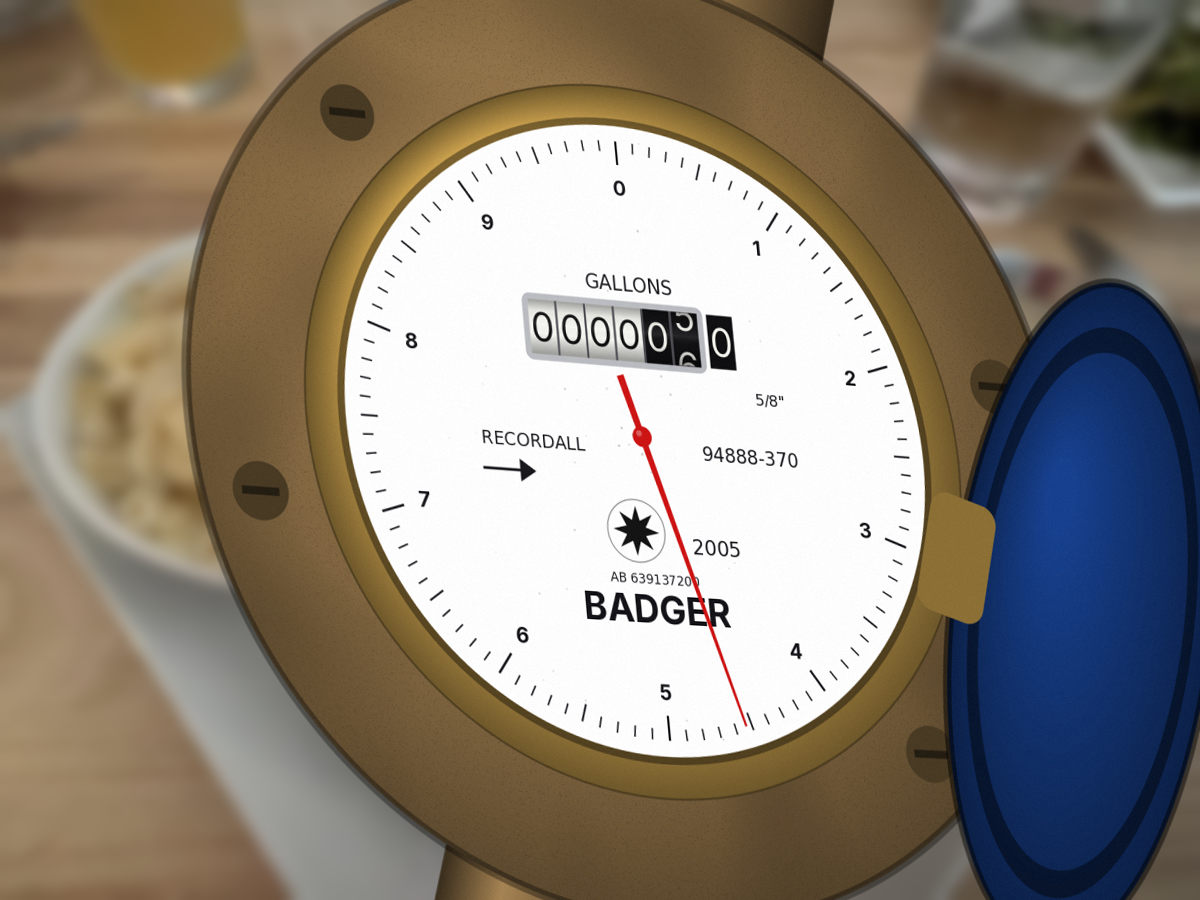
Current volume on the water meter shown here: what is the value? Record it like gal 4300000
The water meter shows gal 54.5
